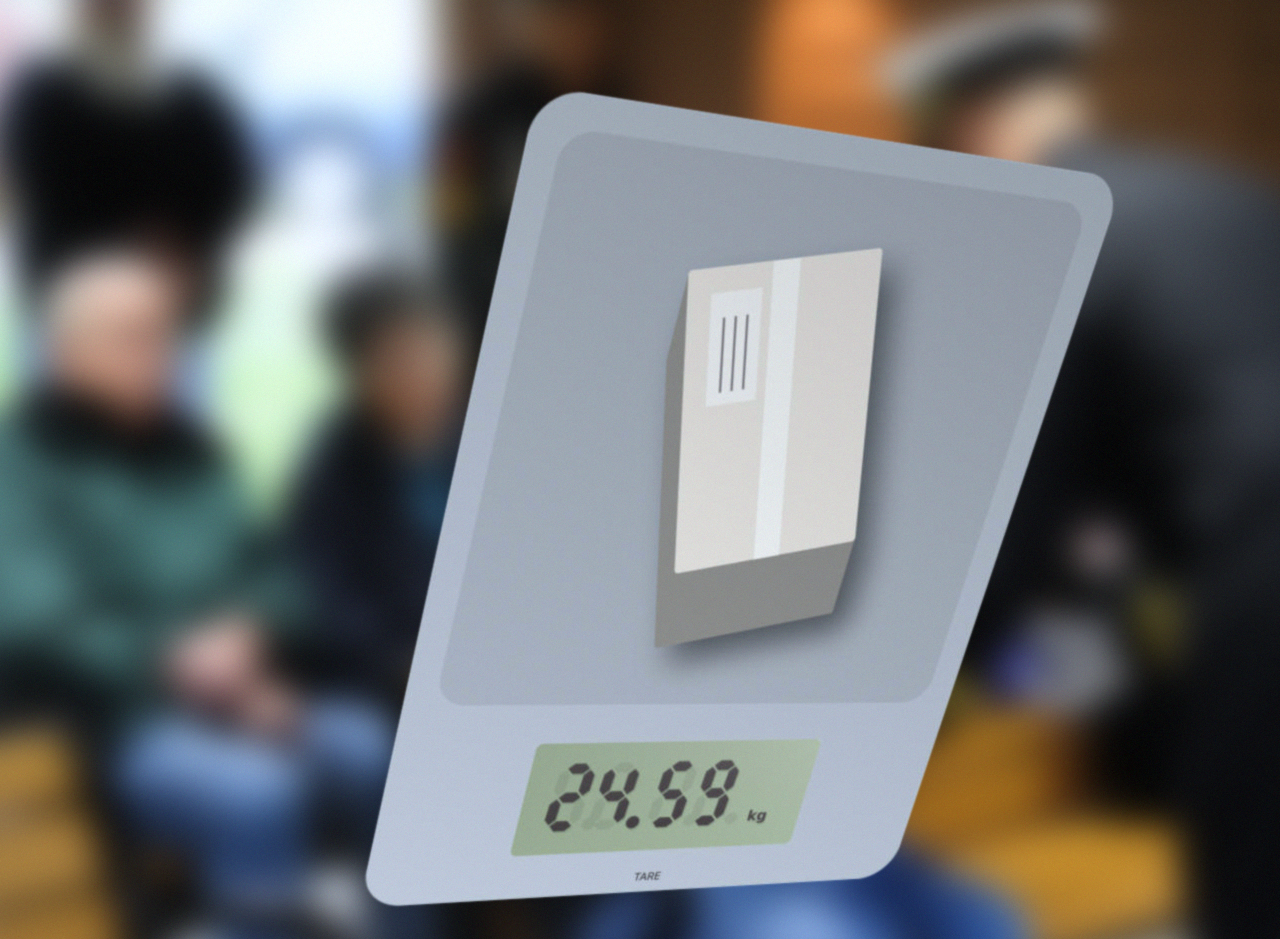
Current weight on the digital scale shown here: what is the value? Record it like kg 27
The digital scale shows kg 24.59
